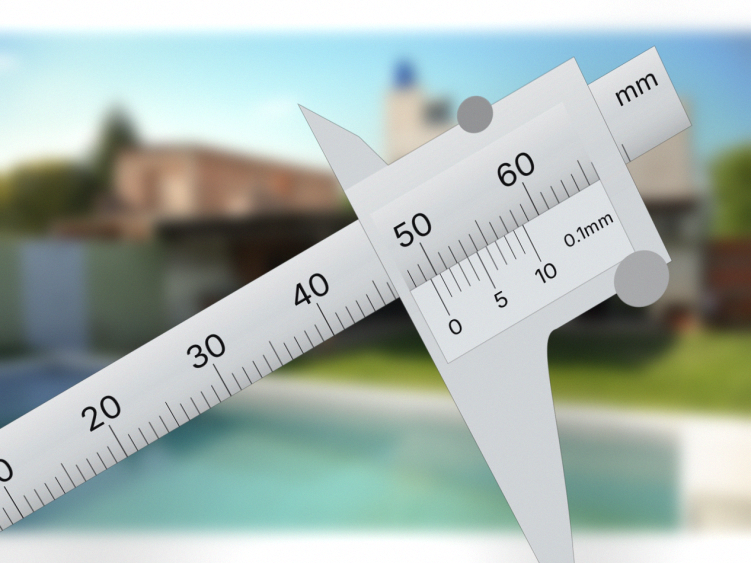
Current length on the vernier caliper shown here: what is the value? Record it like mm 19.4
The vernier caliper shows mm 49.4
